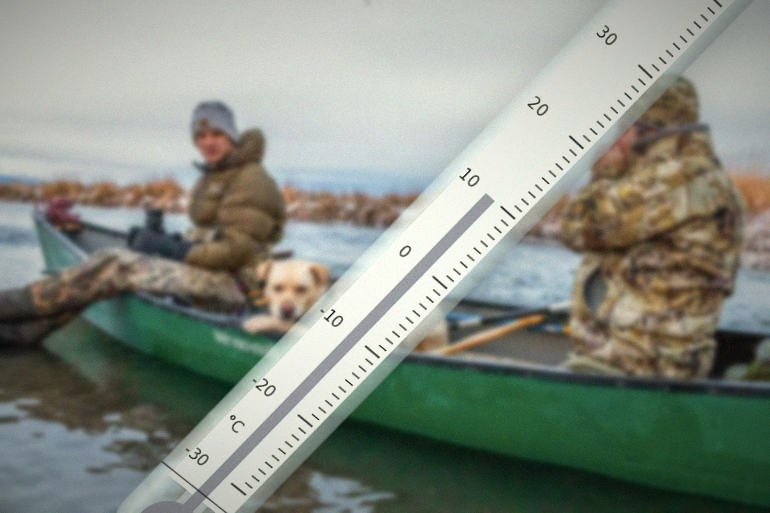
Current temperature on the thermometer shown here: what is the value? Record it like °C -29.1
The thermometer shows °C 10
